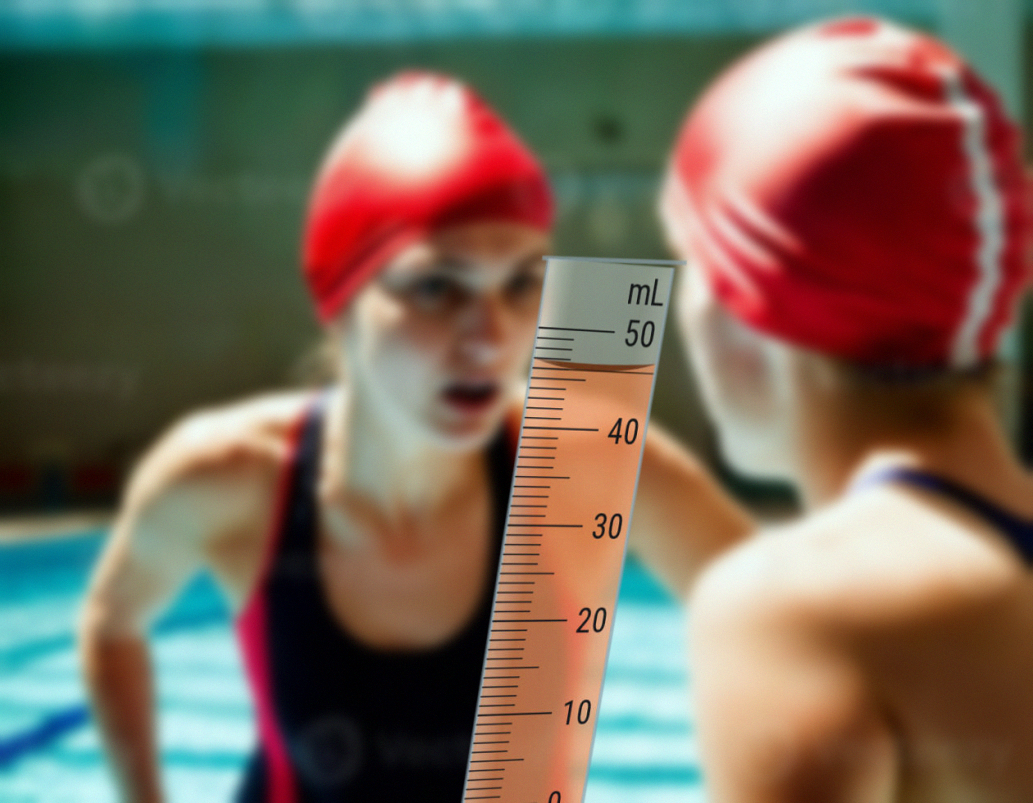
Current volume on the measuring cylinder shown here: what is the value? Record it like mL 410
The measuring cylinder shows mL 46
